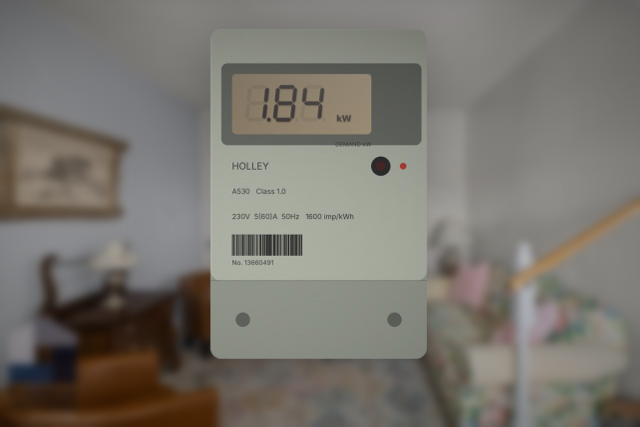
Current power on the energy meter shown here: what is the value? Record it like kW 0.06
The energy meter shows kW 1.84
